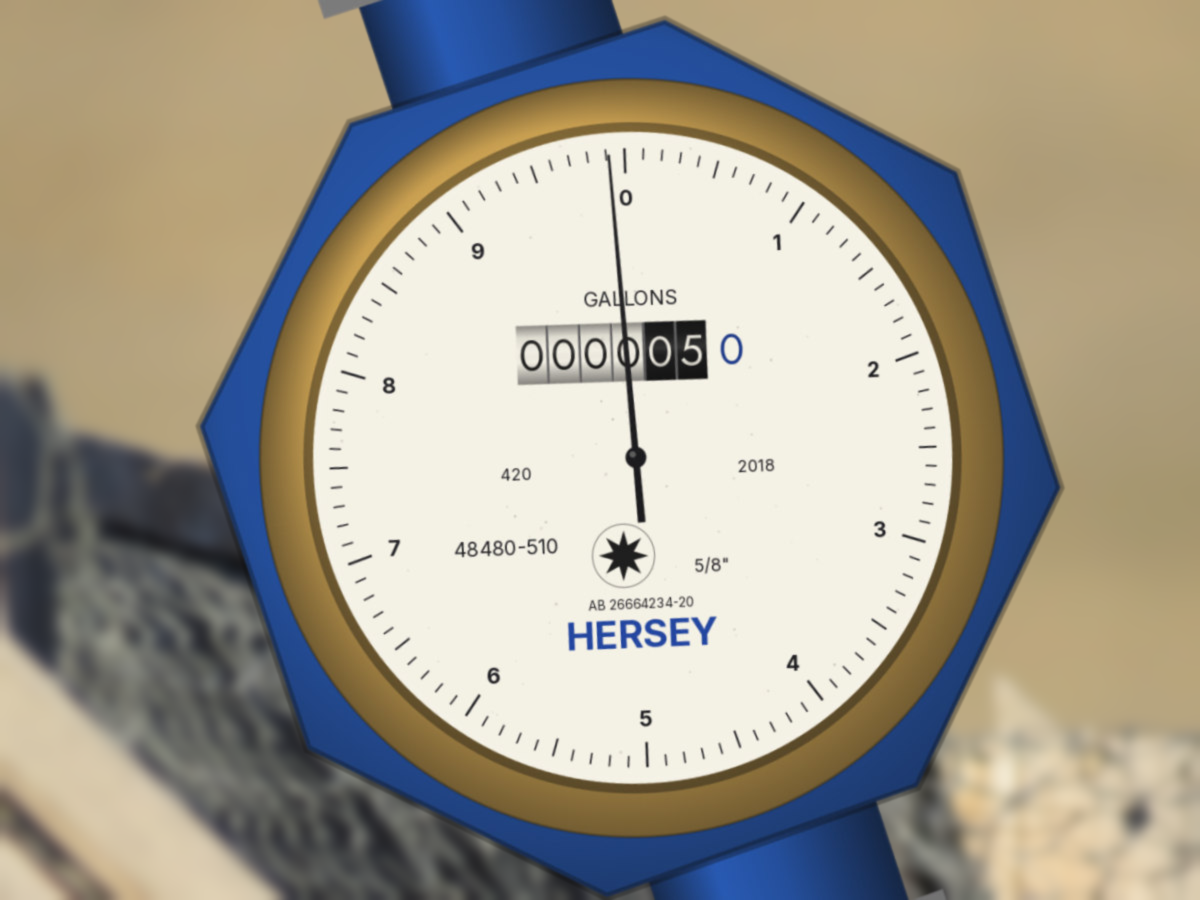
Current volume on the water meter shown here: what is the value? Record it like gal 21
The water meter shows gal 49.9
